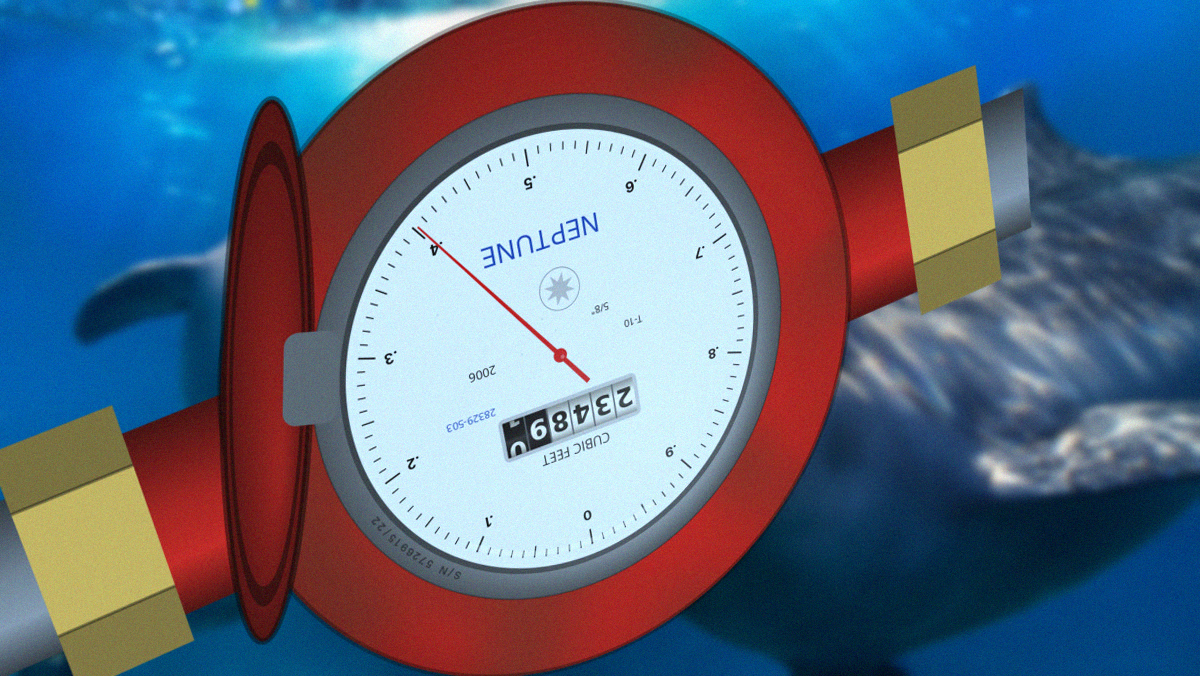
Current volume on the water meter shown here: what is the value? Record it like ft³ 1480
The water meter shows ft³ 234890.40
